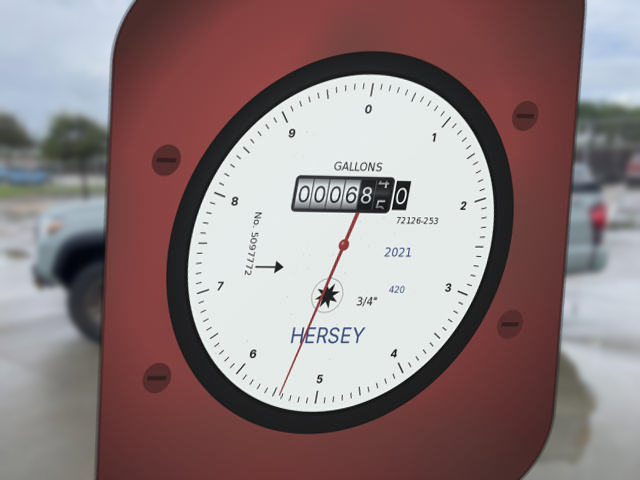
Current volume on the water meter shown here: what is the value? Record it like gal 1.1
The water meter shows gal 6845.4
